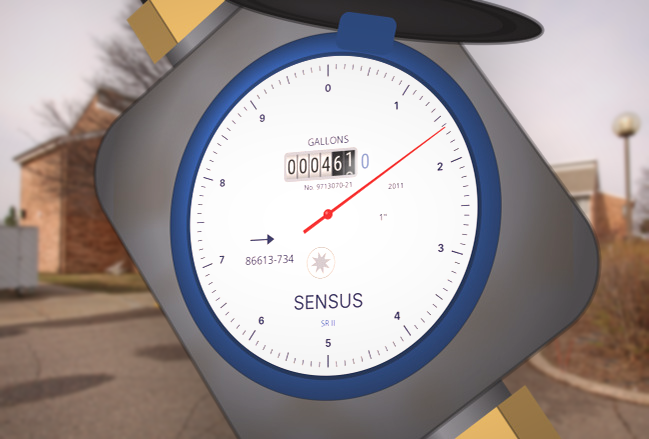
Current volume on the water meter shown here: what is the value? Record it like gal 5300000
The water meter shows gal 4611.6
